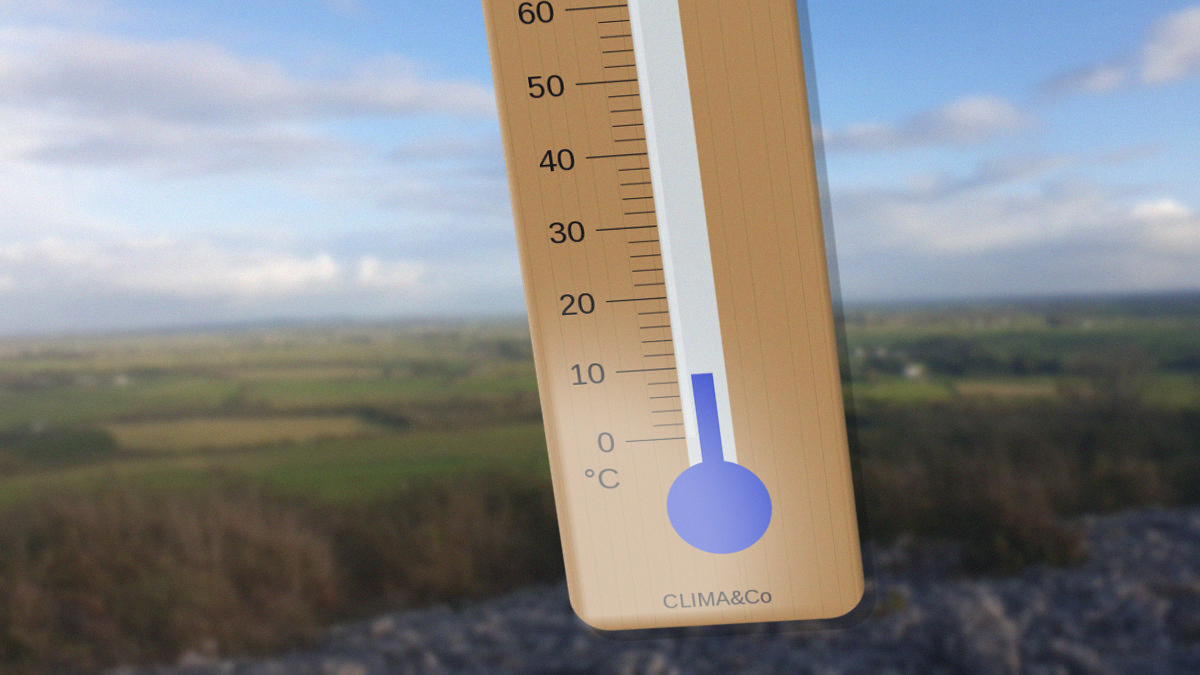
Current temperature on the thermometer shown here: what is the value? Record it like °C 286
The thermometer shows °C 9
